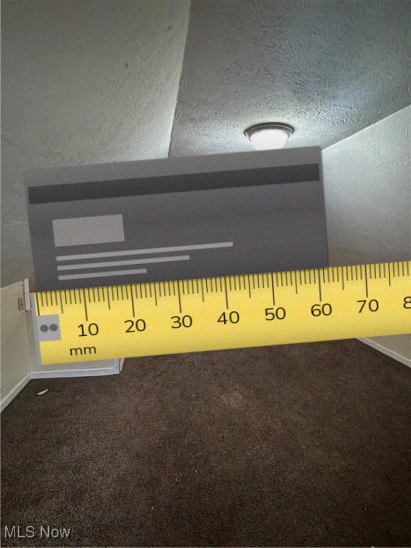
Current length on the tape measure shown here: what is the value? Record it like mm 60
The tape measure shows mm 62
